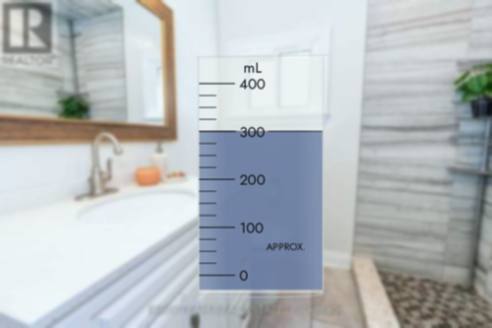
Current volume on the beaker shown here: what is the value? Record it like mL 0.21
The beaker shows mL 300
